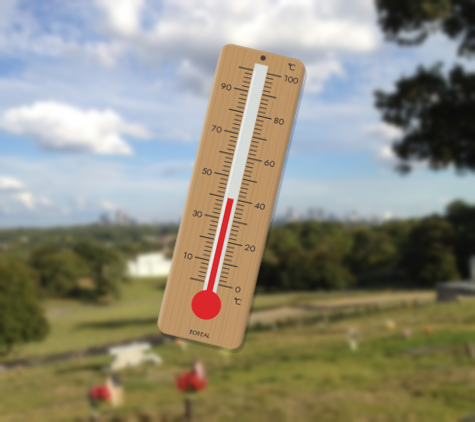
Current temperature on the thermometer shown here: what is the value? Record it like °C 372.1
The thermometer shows °C 40
